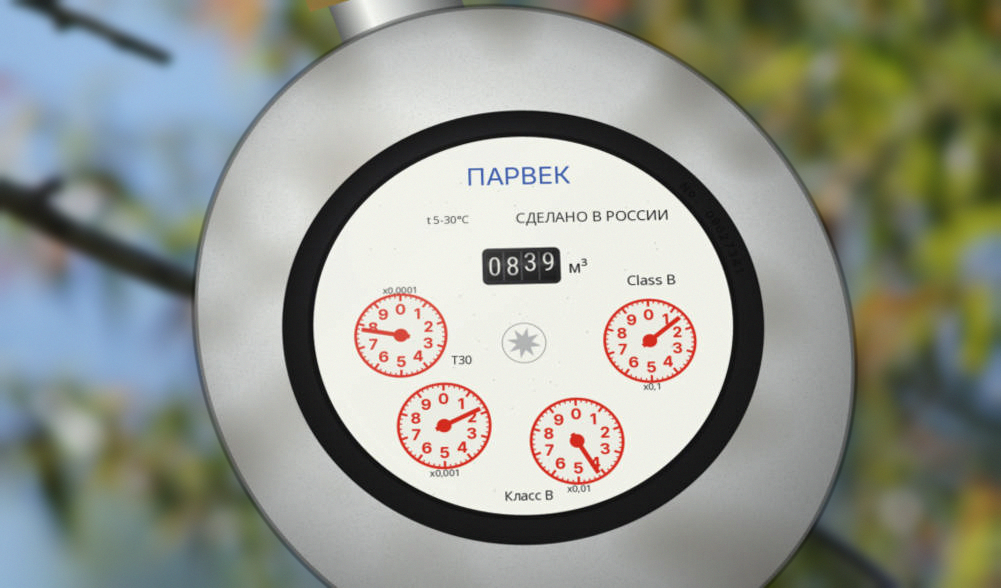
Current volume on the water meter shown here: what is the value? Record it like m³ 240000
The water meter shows m³ 839.1417
